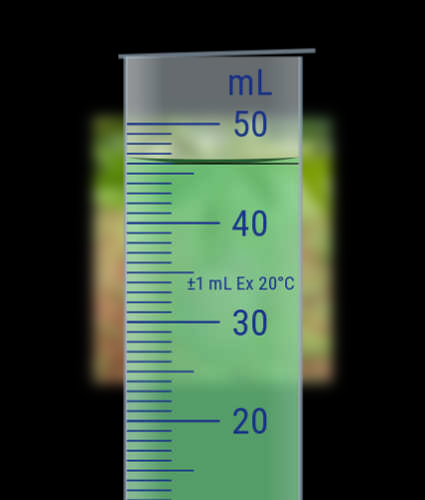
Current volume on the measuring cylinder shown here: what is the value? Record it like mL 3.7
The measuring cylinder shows mL 46
